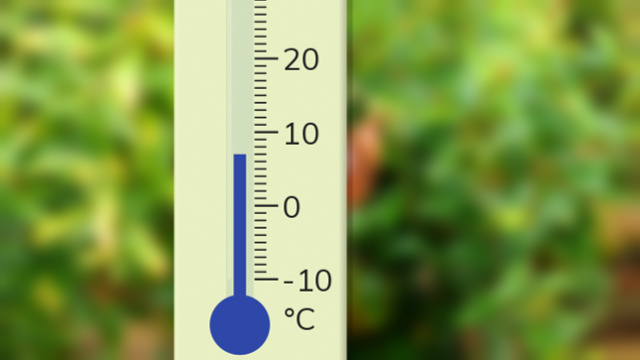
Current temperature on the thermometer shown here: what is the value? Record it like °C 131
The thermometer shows °C 7
